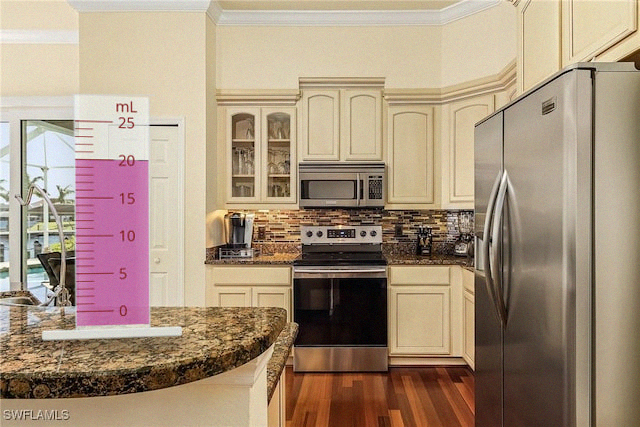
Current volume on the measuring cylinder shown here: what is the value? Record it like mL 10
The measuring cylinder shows mL 20
